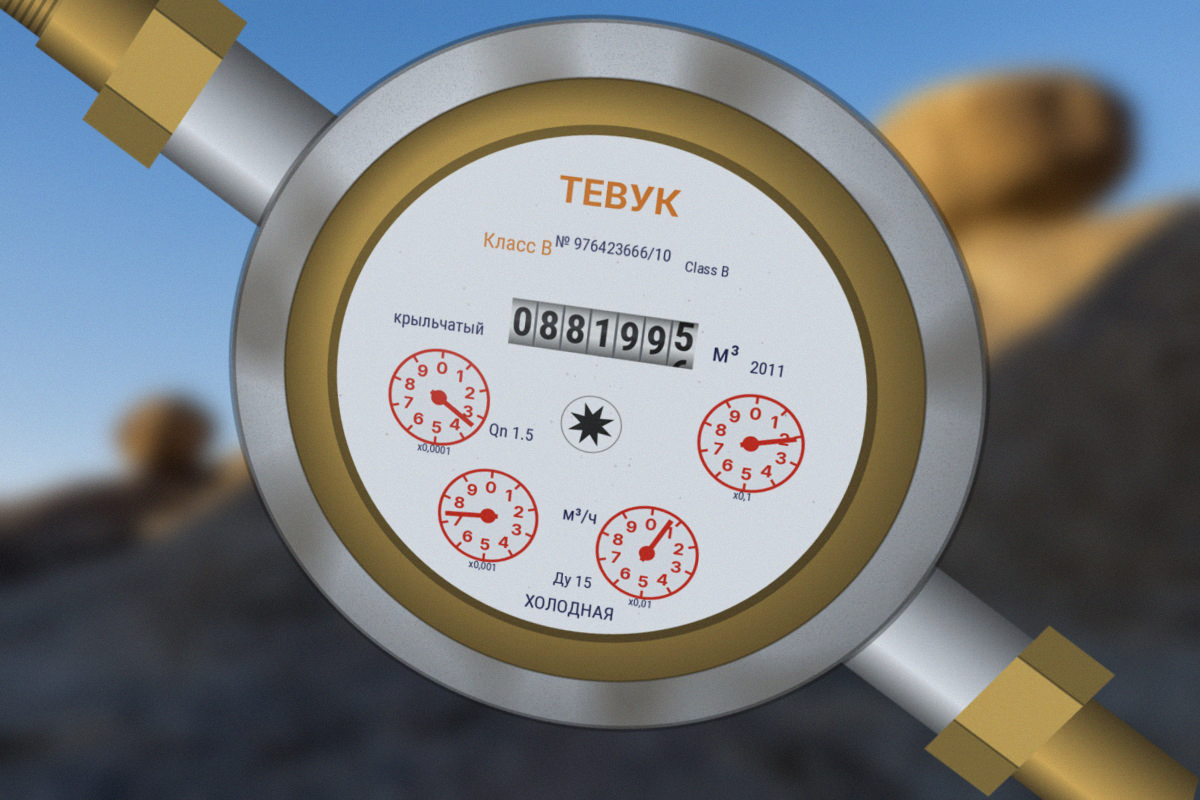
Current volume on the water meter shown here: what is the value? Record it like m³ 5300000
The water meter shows m³ 881995.2073
